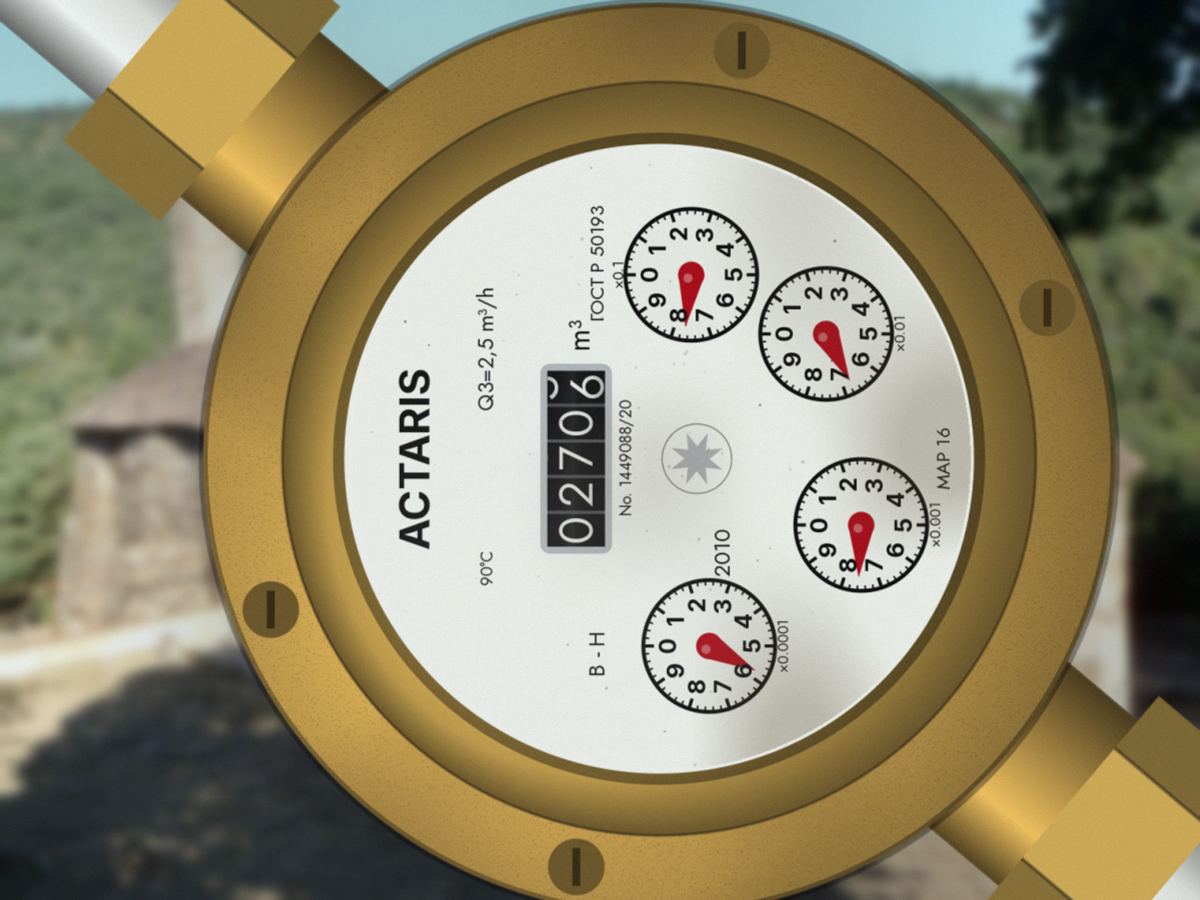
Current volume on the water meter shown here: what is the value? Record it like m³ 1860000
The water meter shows m³ 2705.7675
